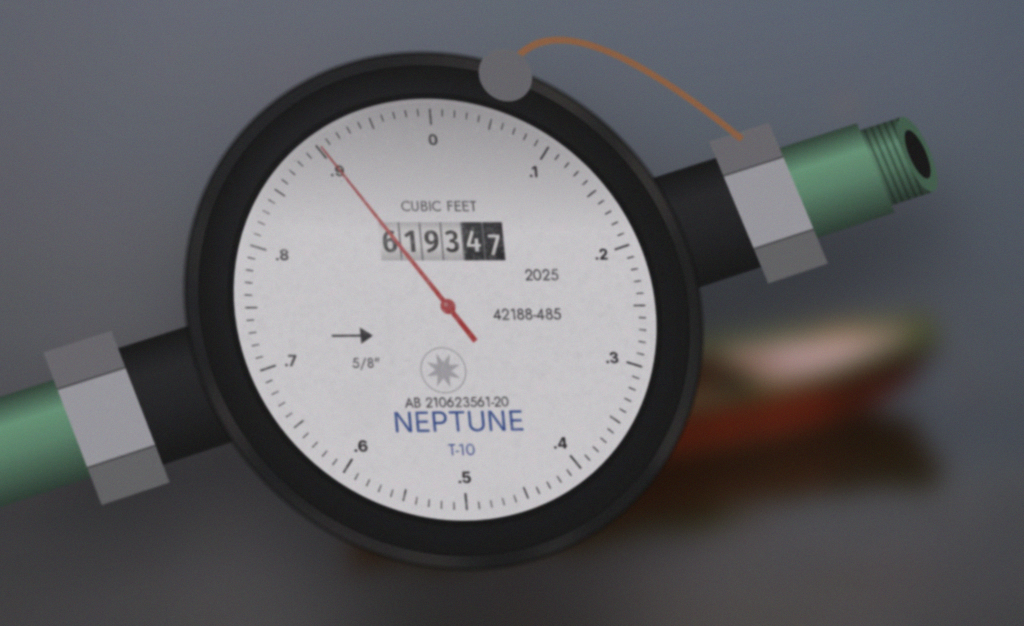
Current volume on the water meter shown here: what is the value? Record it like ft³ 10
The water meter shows ft³ 619346.90
